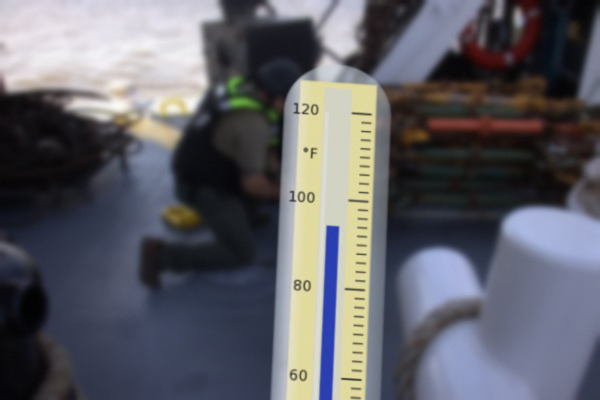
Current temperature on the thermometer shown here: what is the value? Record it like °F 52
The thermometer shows °F 94
